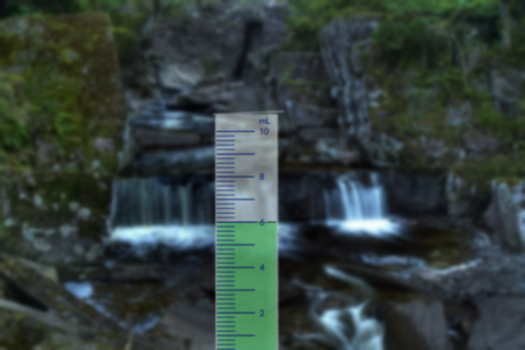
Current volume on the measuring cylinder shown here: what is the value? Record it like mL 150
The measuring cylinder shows mL 6
